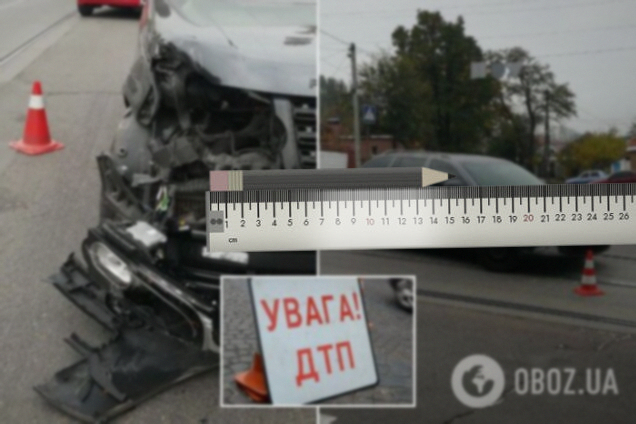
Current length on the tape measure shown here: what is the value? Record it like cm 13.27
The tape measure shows cm 15.5
